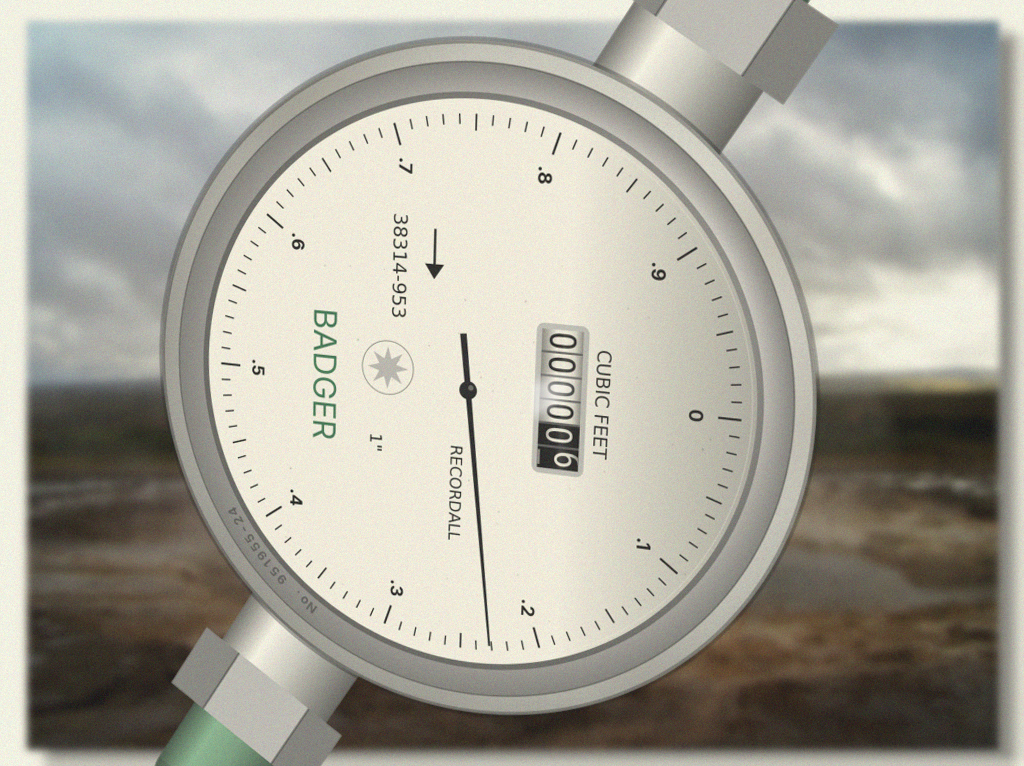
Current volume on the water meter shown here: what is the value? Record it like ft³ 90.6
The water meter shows ft³ 6.23
